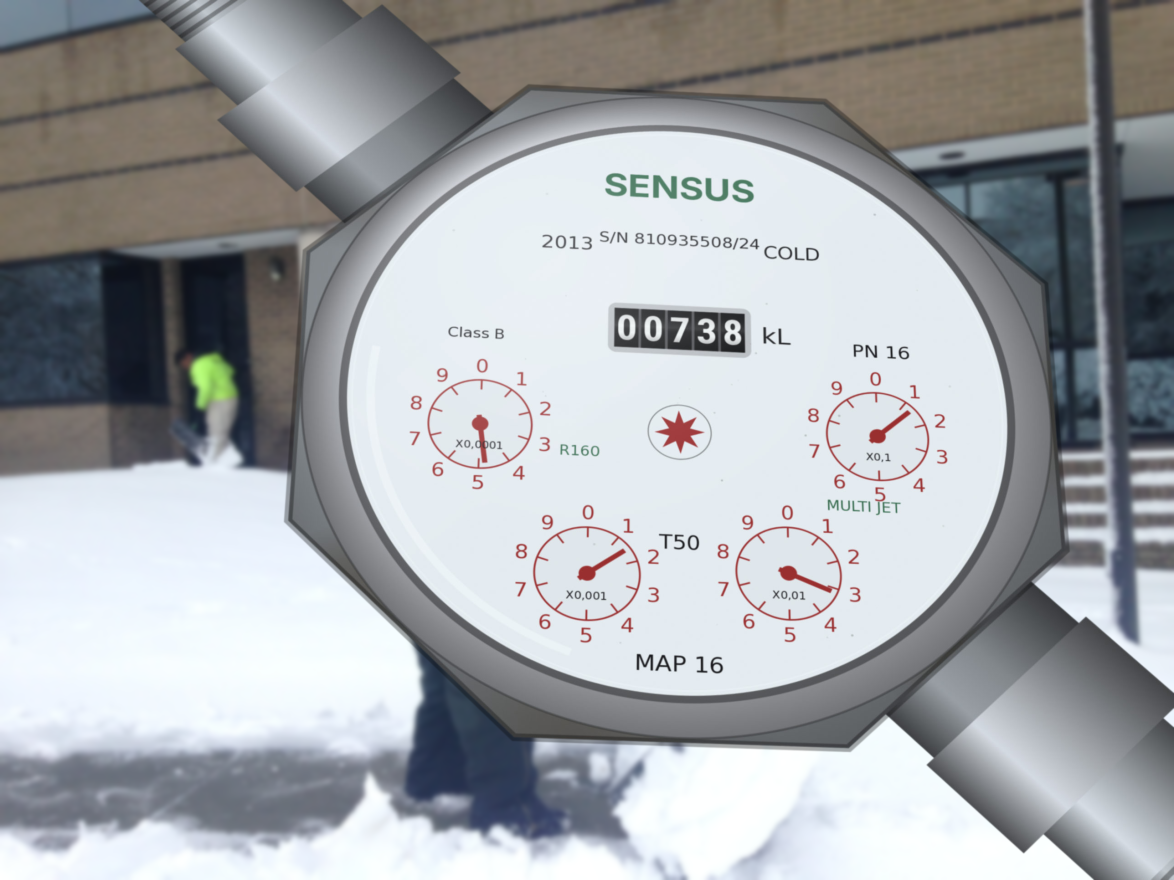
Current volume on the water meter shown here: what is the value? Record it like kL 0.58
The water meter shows kL 738.1314
